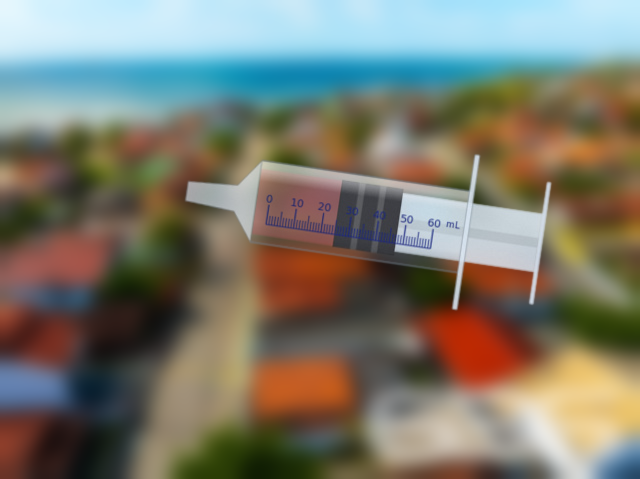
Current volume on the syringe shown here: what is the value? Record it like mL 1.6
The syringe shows mL 25
